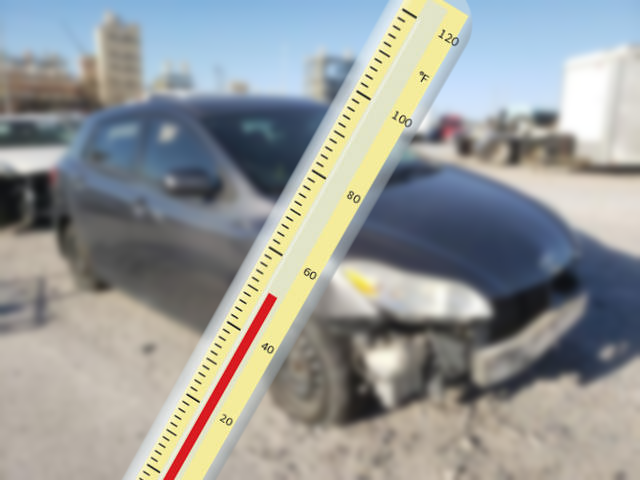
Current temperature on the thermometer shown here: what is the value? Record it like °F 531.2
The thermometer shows °F 51
